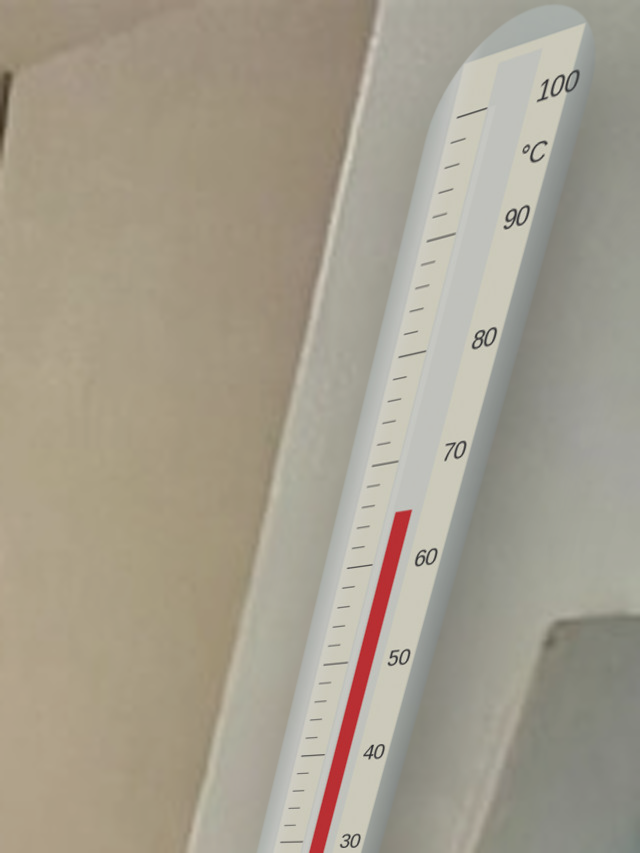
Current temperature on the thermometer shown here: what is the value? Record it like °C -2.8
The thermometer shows °C 65
